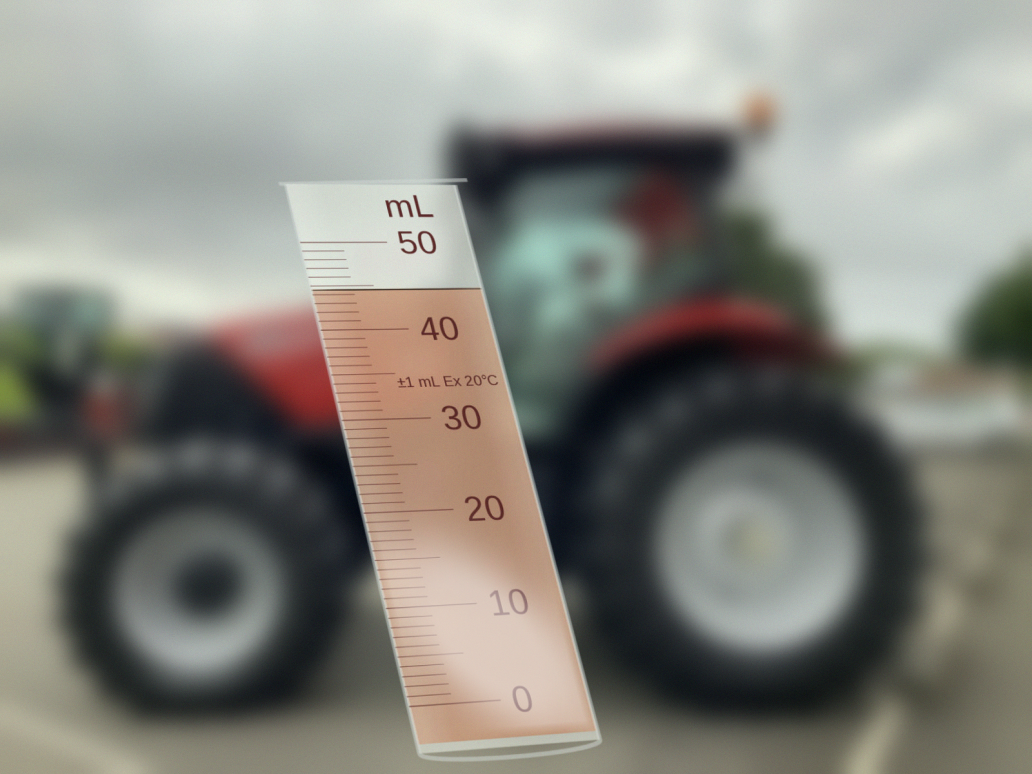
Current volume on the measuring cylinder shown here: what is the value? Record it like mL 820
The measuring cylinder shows mL 44.5
